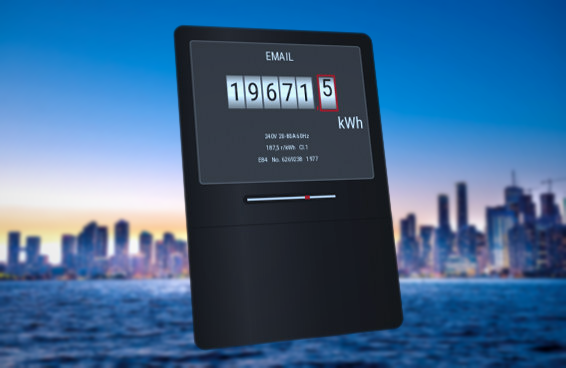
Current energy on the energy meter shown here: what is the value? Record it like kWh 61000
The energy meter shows kWh 19671.5
